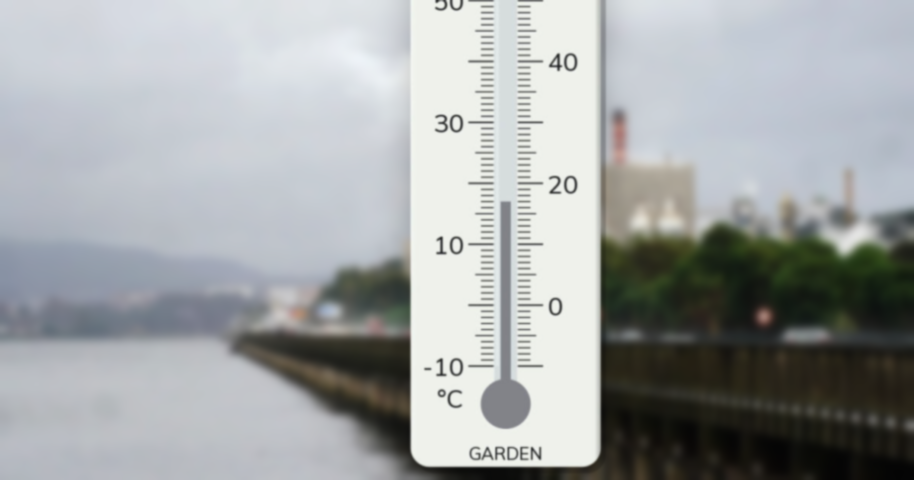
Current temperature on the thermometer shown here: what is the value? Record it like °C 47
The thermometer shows °C 17
